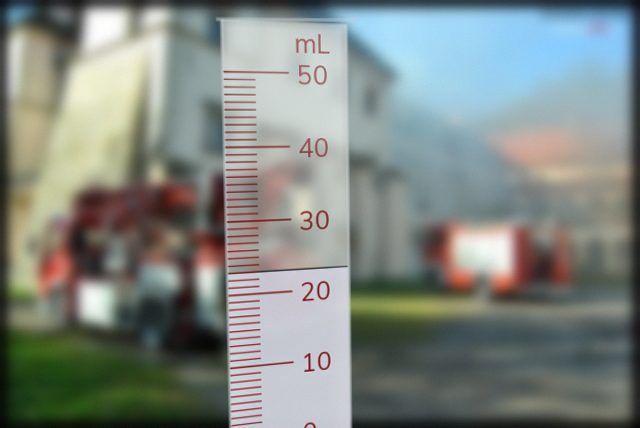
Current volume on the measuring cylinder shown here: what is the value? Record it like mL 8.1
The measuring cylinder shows mL 23
